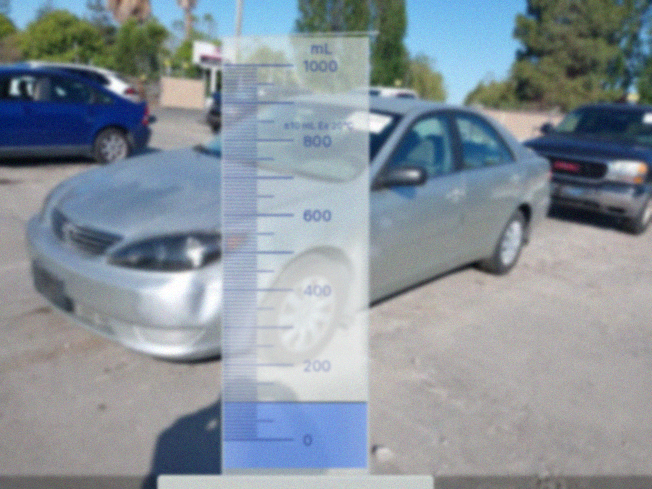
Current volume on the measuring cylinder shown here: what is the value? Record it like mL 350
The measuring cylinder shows mL 100
